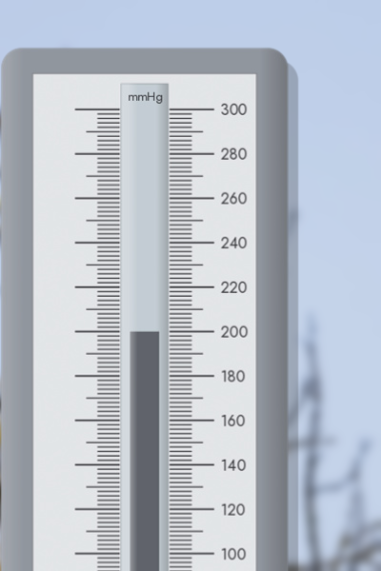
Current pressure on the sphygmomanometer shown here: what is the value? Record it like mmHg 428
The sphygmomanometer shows mmHg 200
